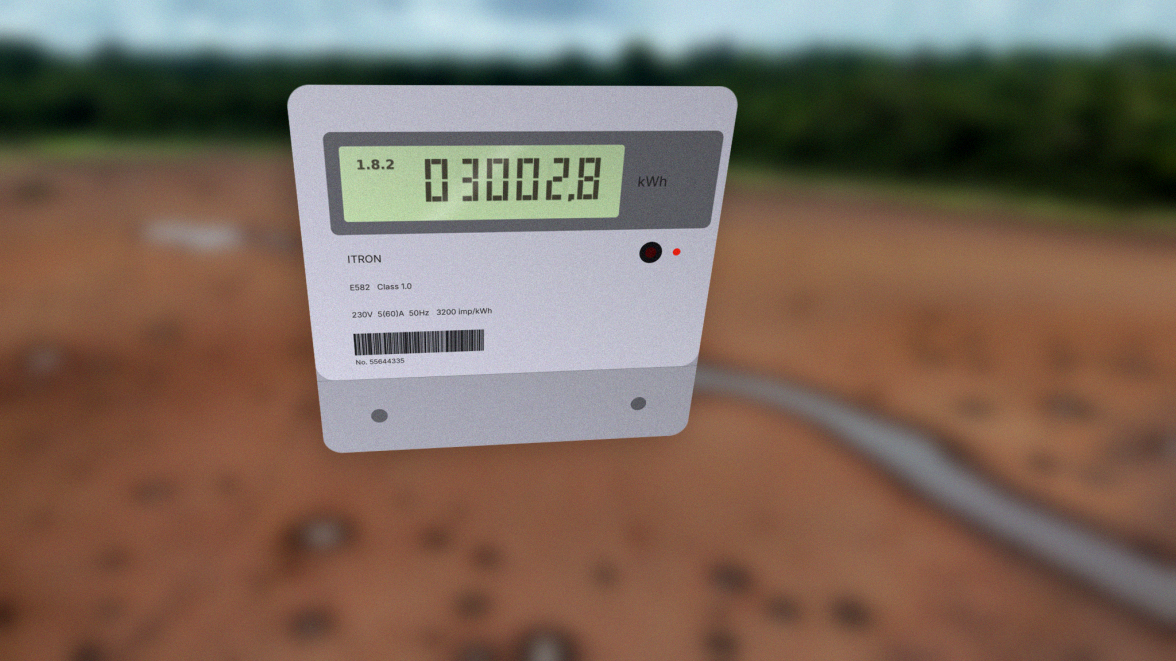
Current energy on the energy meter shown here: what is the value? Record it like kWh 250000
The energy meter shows kWh 3002.8
